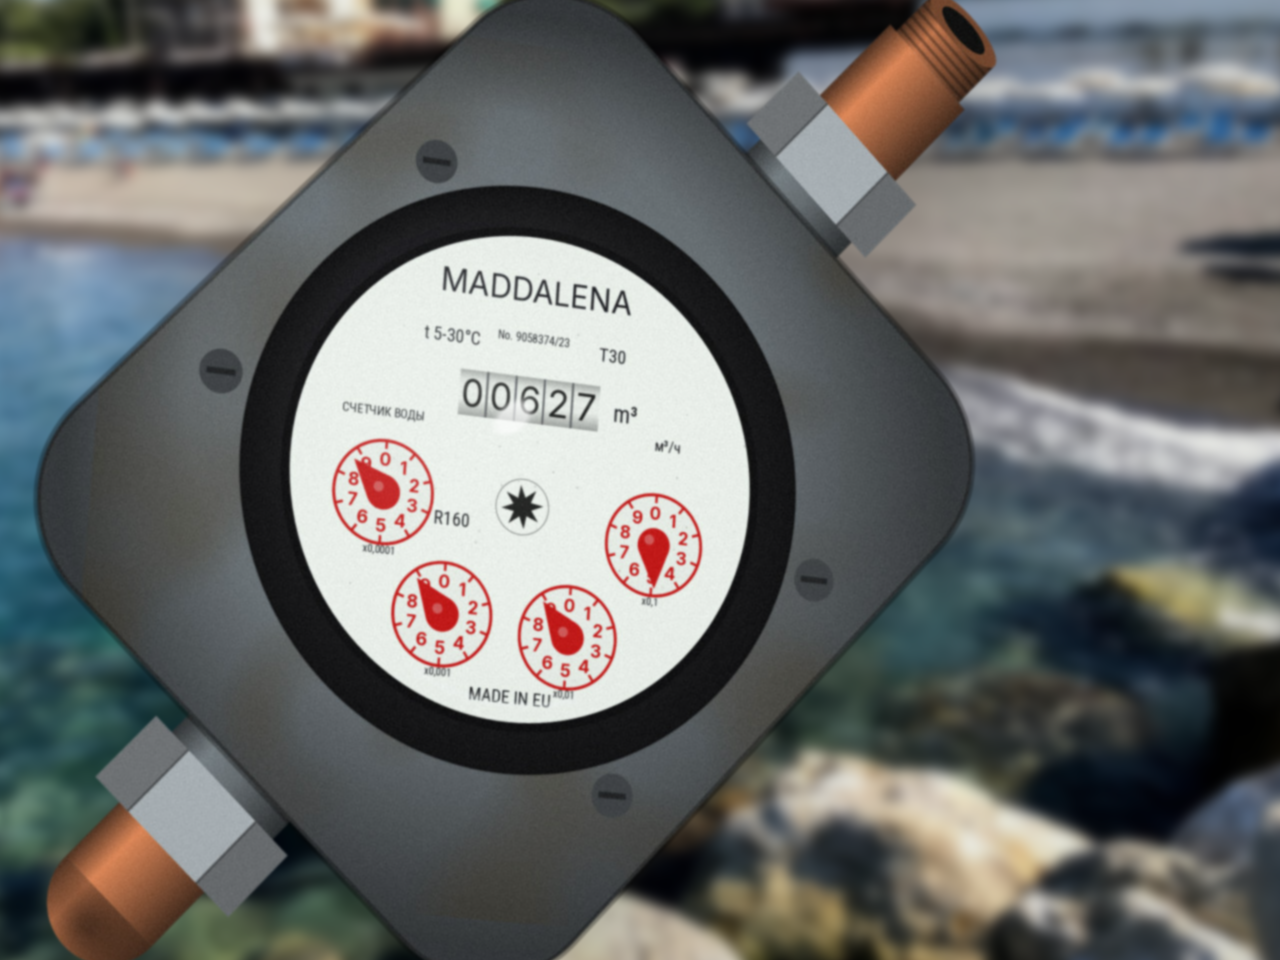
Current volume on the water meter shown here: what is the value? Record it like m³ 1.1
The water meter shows m³ 627.4888
